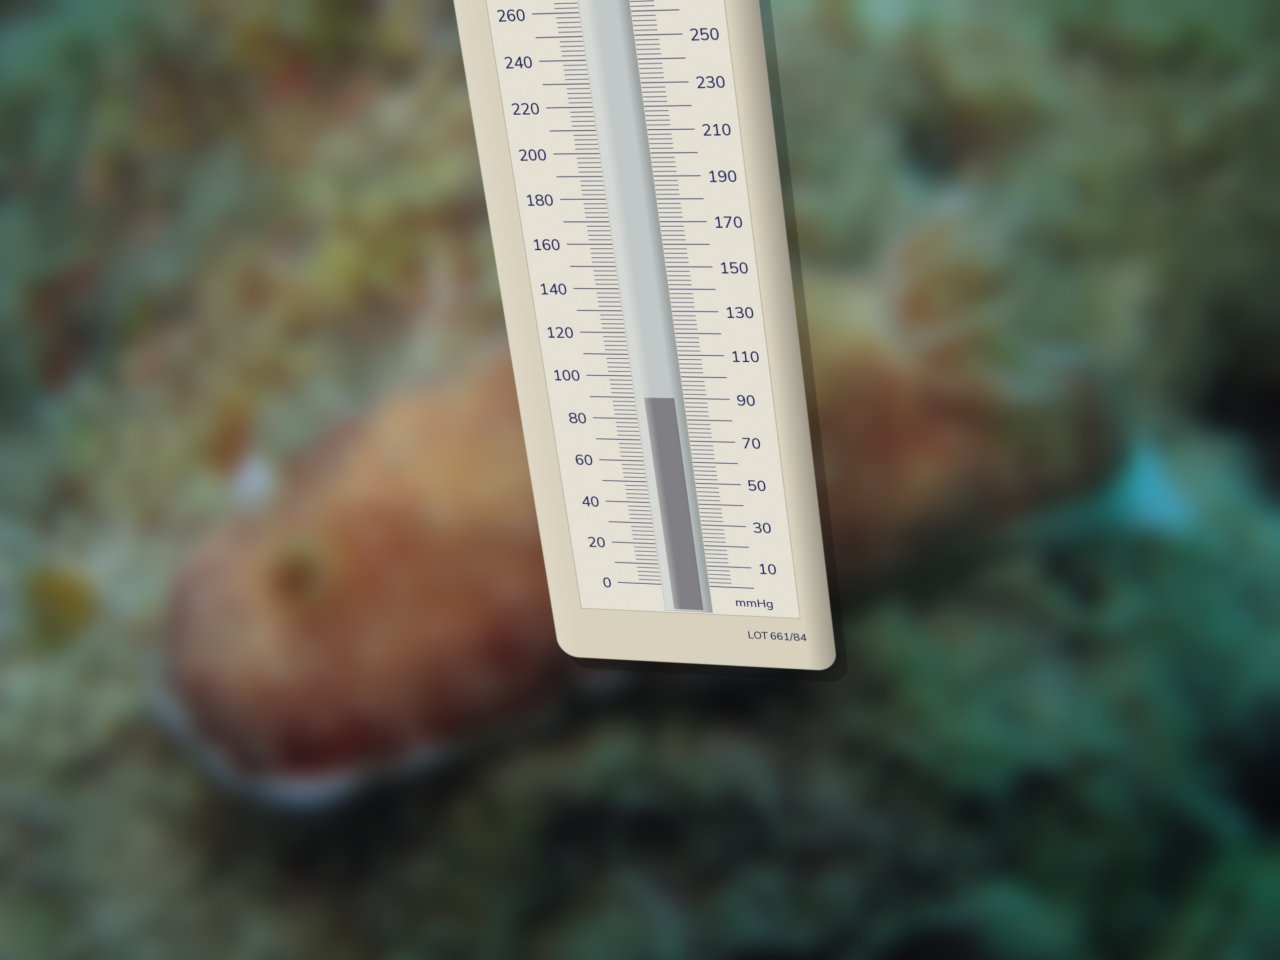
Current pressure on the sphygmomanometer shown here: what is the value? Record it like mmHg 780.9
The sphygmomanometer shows mmHg 90
